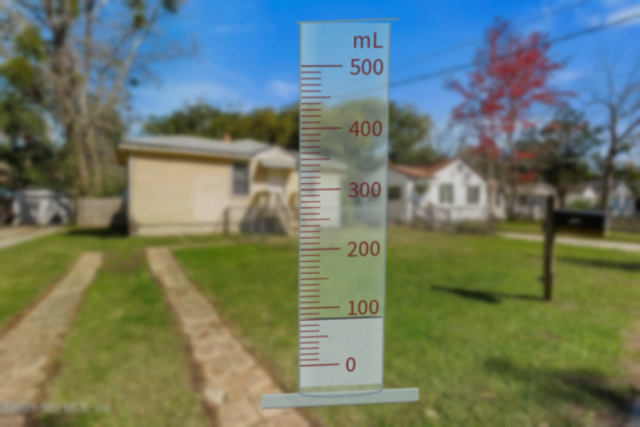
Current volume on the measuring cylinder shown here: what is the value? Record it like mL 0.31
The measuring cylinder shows mL 80
